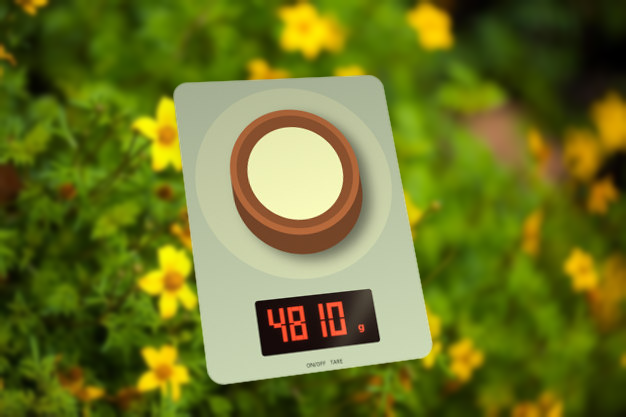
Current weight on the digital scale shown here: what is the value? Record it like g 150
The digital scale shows g 4810
